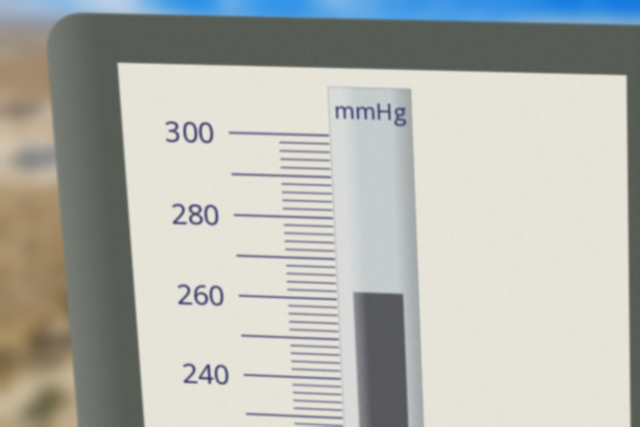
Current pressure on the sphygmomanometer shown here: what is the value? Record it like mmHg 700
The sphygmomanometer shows mmHg 262
